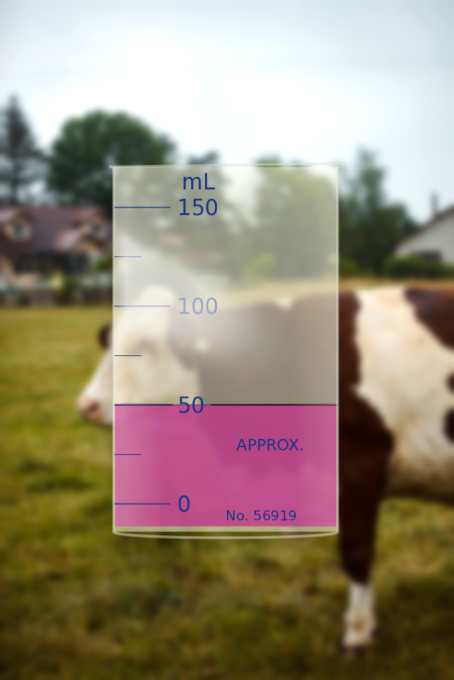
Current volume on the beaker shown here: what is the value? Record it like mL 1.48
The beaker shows mL 50
